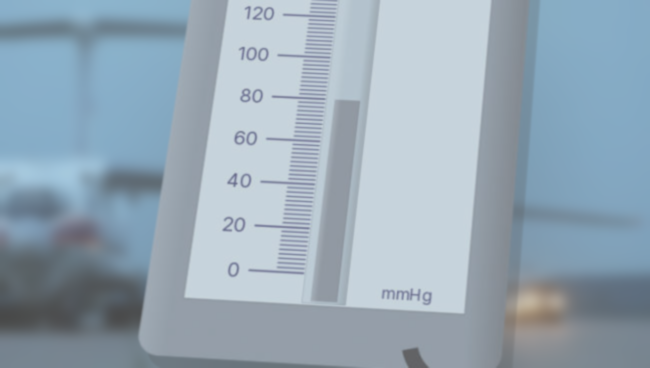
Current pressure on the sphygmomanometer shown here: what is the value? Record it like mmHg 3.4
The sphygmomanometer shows mmHg 80
